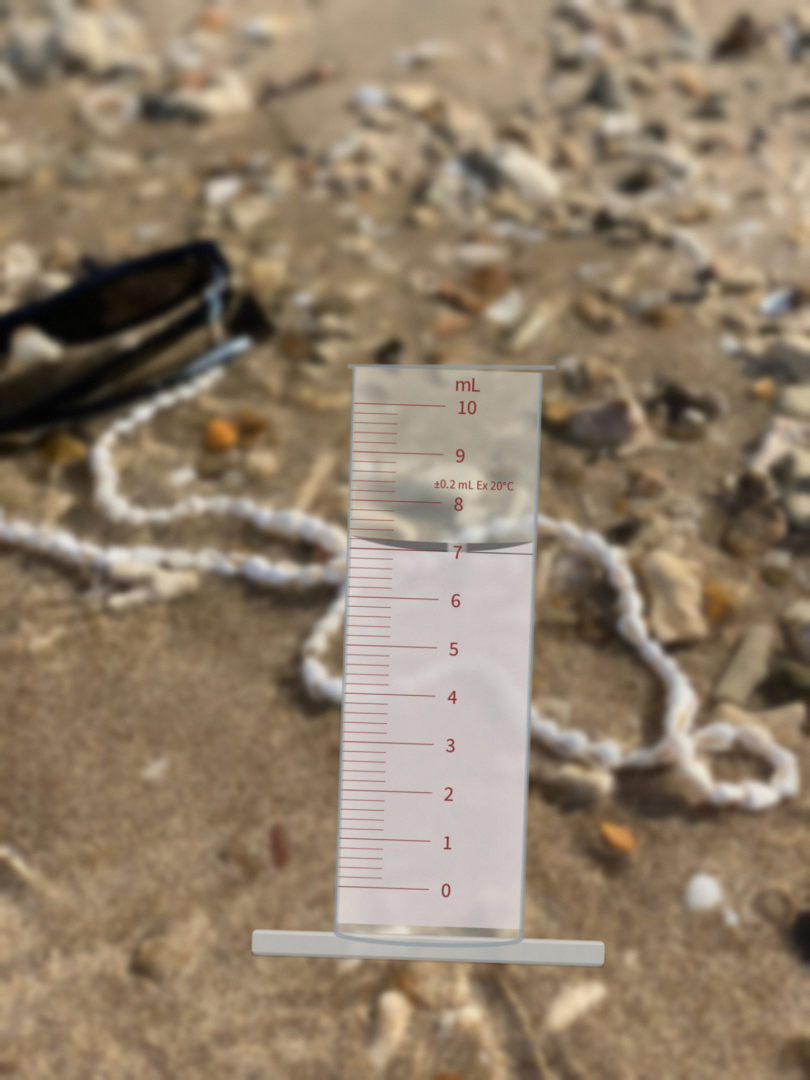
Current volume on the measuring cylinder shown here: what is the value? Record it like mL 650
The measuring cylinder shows mL 7
